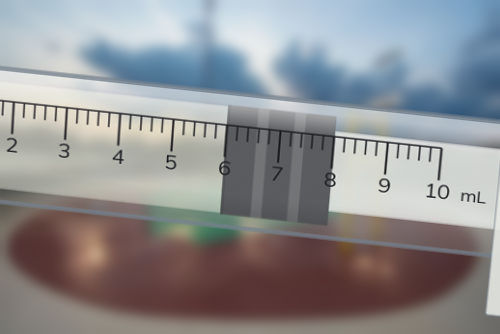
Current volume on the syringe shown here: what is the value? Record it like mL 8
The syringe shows mL 6
